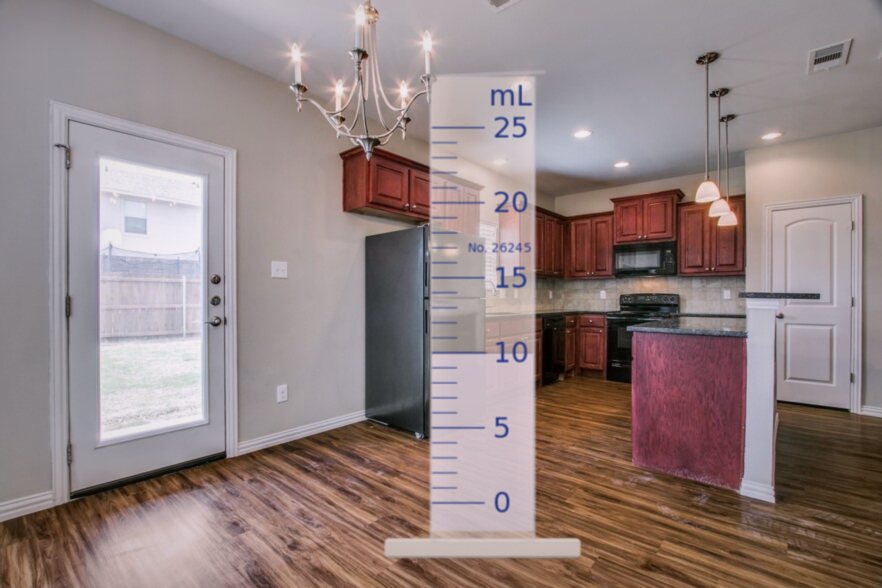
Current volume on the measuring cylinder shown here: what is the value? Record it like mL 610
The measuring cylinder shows mL 10
